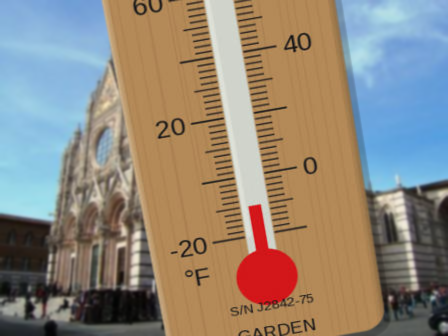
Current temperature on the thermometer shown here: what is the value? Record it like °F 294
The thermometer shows °F -10
